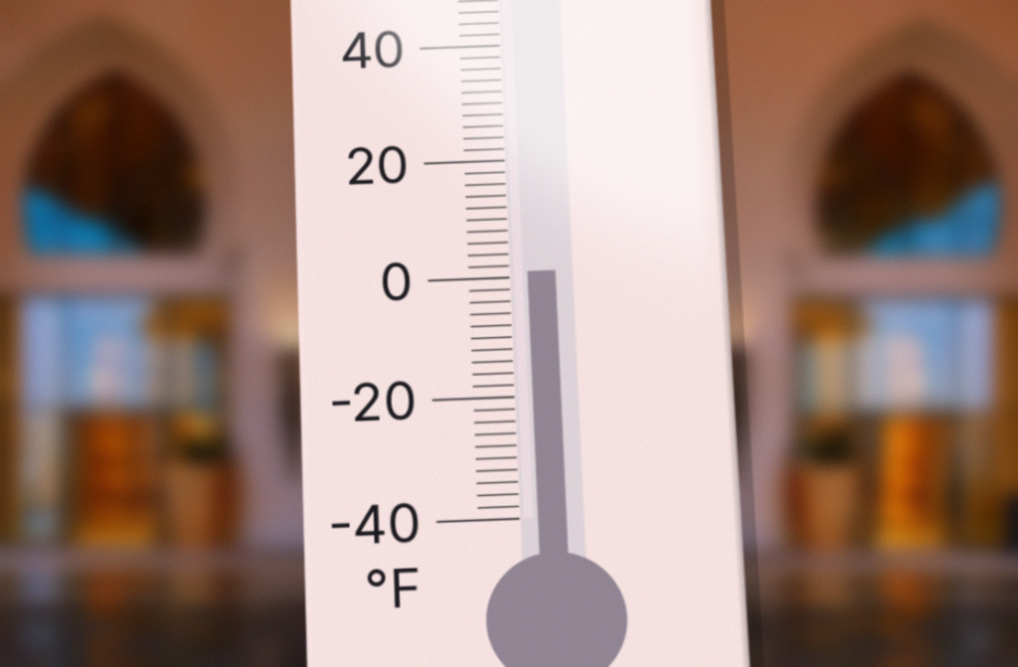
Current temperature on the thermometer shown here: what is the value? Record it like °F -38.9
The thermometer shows °F 1
